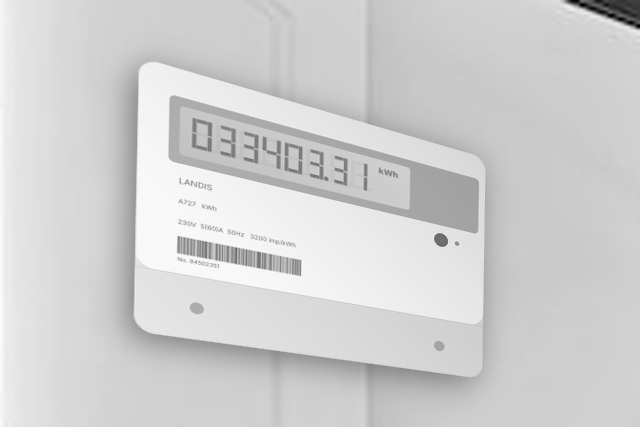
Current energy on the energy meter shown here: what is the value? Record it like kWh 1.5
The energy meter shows kWh 33403.31
